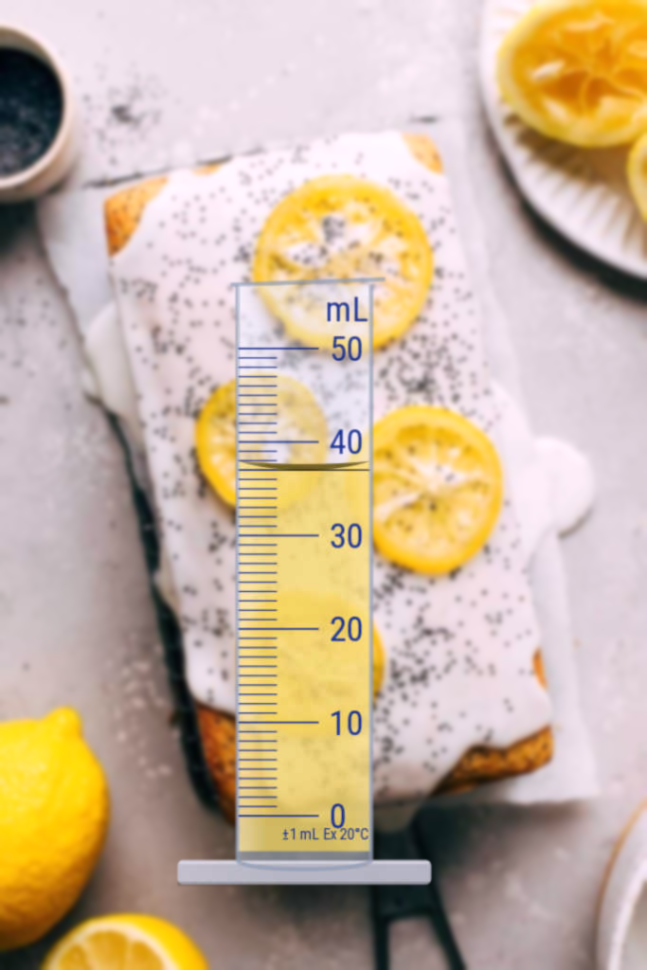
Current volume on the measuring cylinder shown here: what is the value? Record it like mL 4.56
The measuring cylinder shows mL 37
